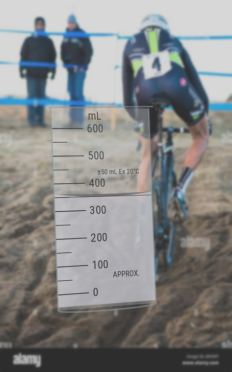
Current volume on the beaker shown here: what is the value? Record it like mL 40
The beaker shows mL 350
